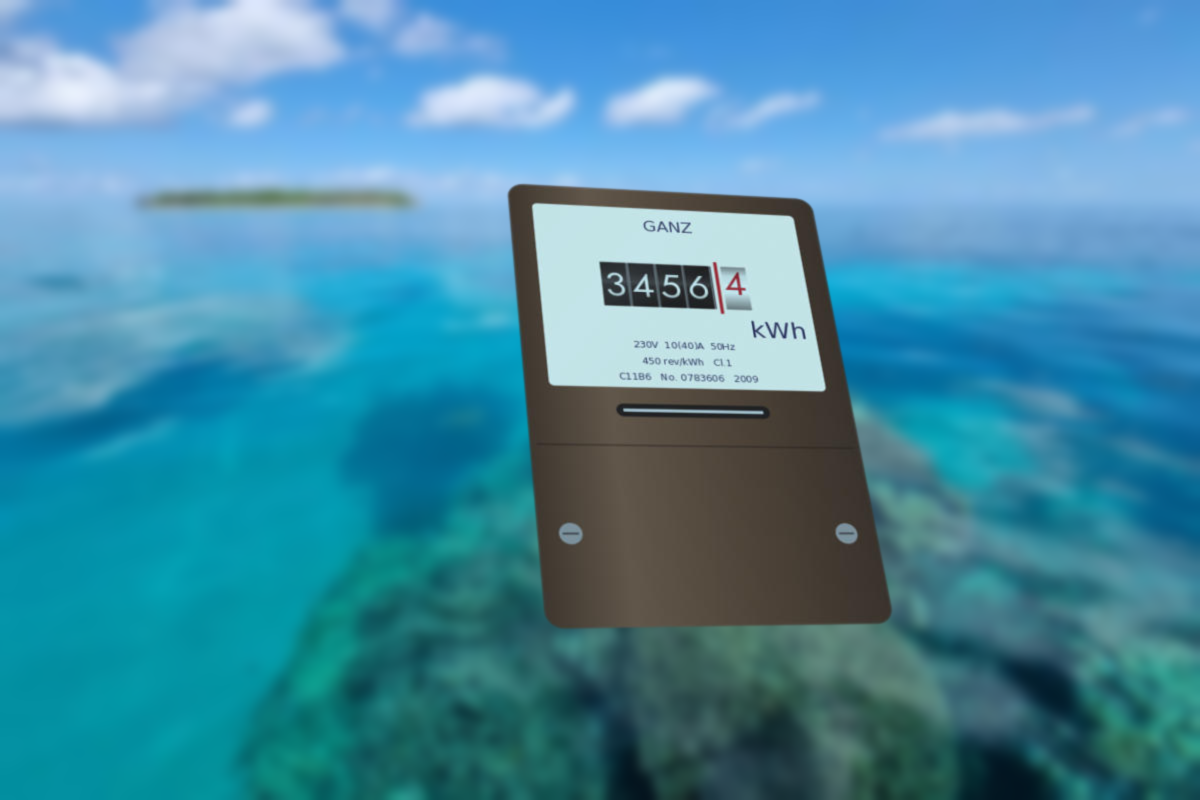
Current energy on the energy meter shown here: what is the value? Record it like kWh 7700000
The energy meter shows kWh 3456.4
